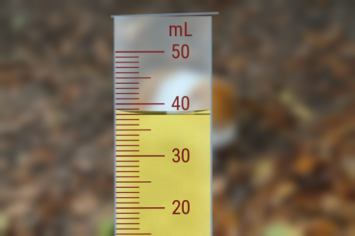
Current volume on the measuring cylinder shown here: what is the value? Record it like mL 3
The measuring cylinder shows mL 38
